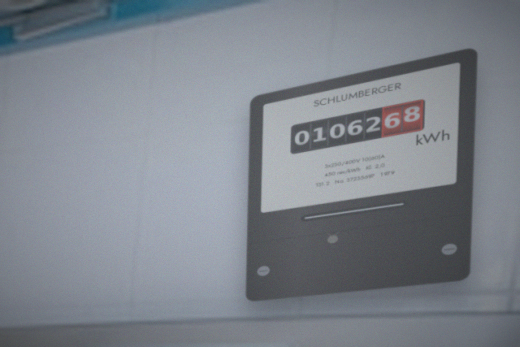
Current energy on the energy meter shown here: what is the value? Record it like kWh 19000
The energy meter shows kWh 1062.68
